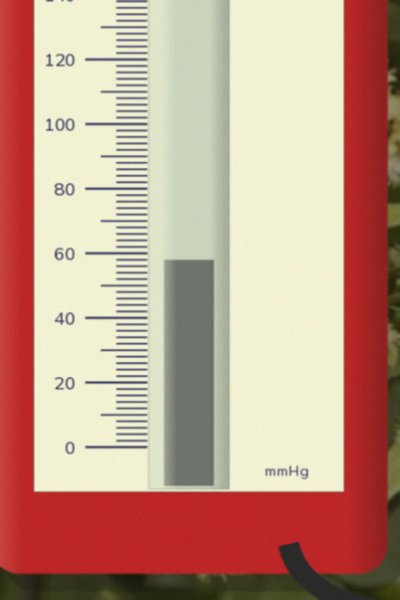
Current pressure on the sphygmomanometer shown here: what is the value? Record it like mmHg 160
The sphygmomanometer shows mmHg 58
